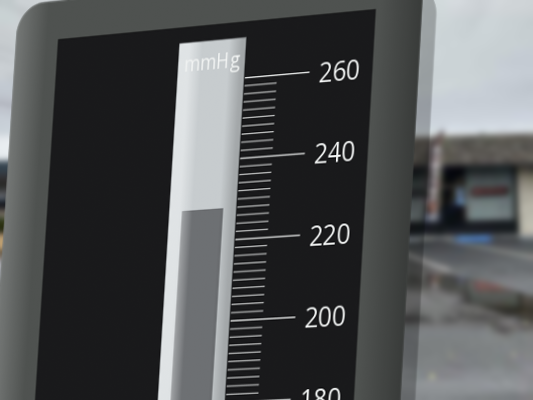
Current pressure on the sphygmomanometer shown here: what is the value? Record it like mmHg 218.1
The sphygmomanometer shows mmHg 228
